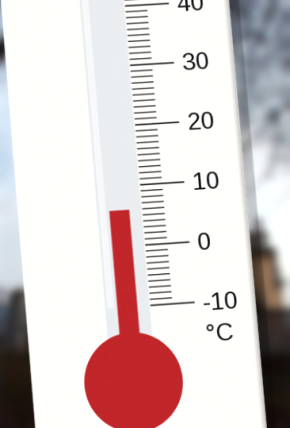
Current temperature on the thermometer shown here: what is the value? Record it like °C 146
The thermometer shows °C 6
